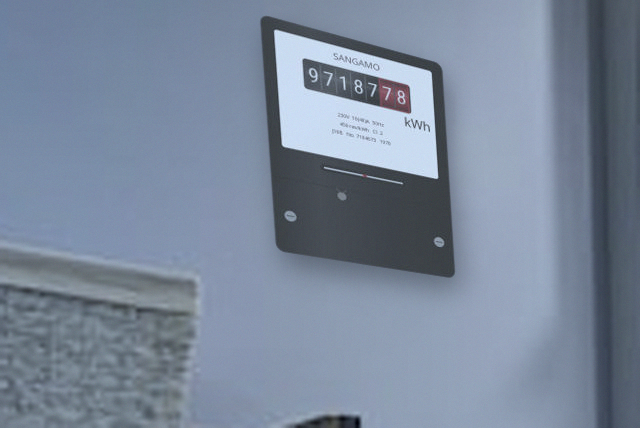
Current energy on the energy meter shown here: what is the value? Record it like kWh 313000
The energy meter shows kWh 97187.78
